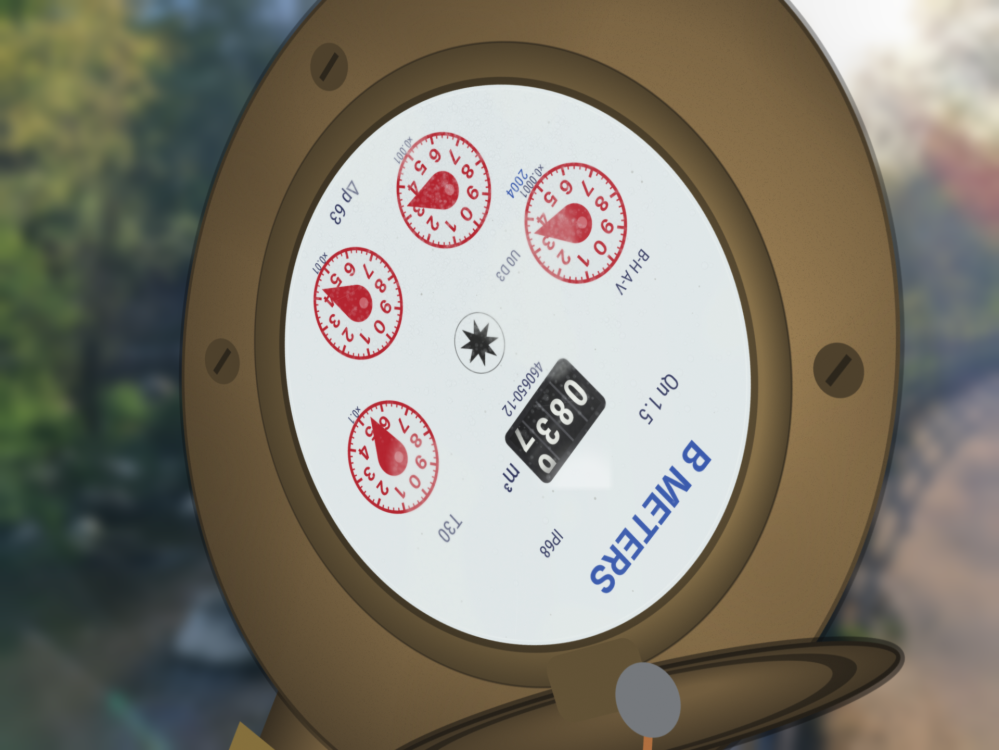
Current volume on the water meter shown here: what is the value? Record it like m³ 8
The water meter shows m³ 836.5433
